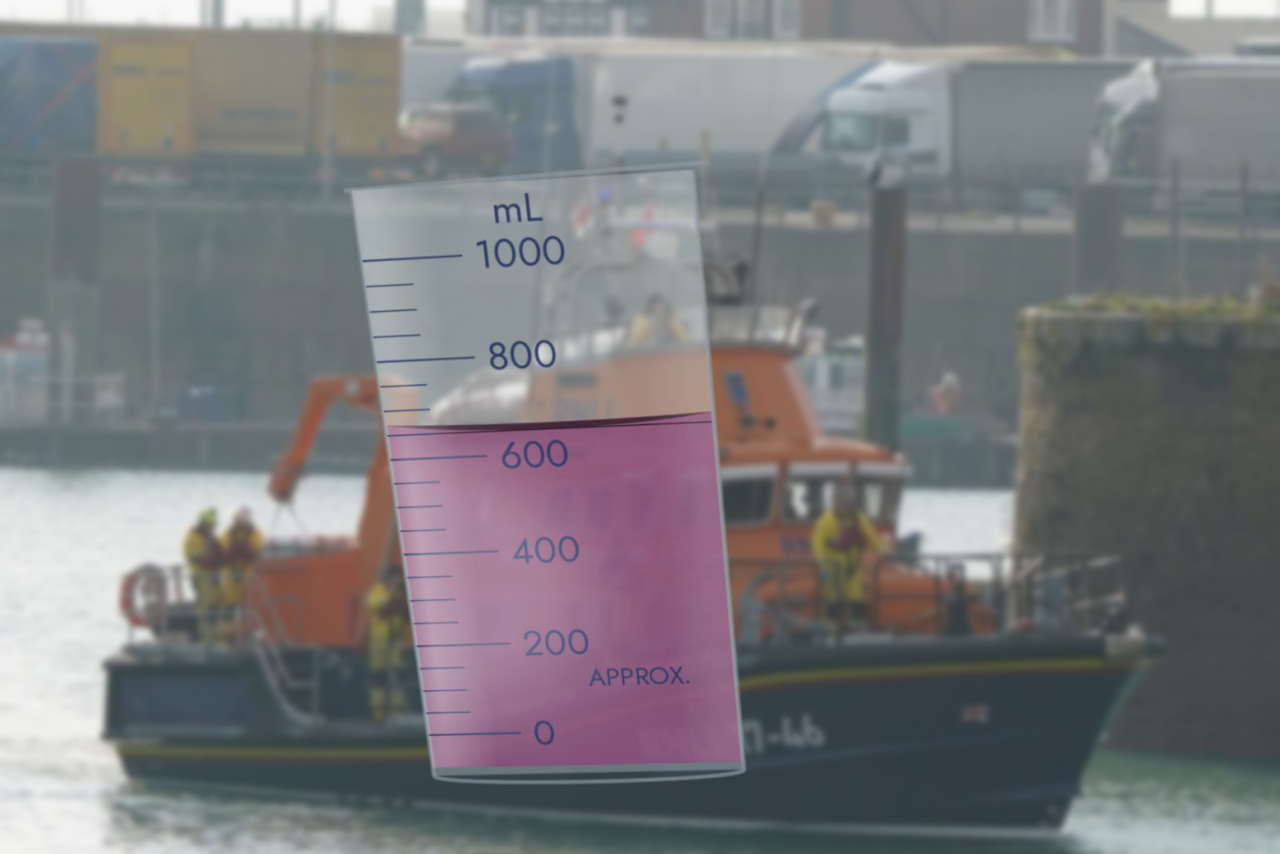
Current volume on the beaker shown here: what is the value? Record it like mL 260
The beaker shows mL 650
